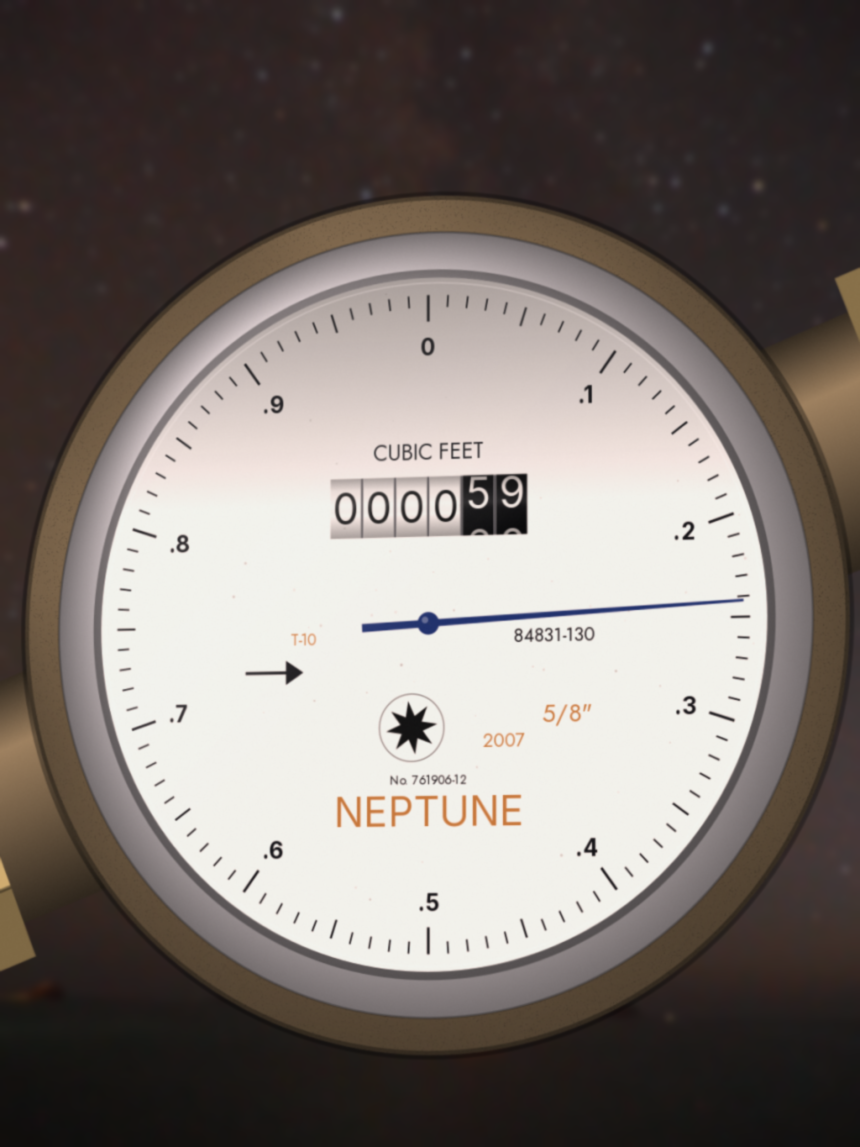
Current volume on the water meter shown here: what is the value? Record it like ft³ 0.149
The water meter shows ft³ 59.24
